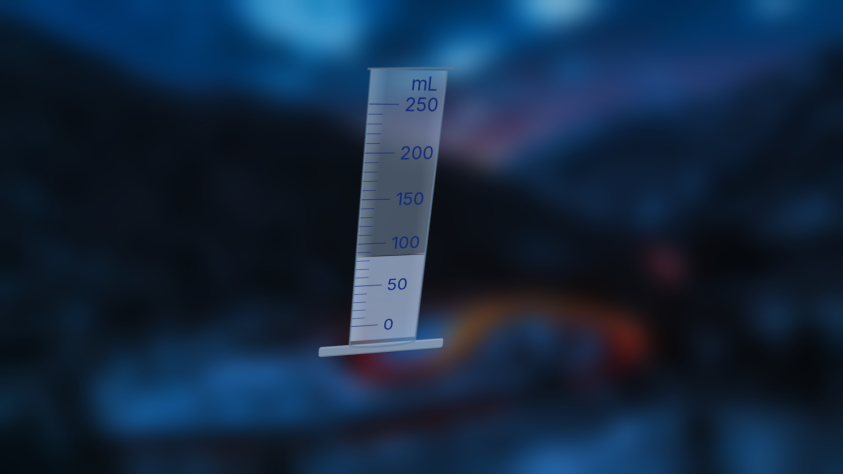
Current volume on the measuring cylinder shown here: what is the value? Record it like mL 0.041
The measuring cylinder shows mL 85
